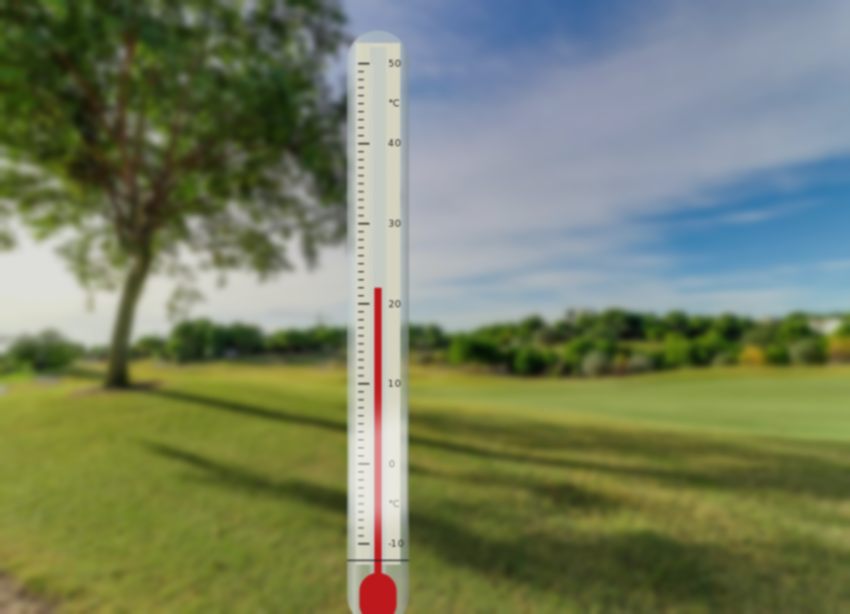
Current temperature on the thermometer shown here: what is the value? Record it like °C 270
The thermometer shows °C 22
